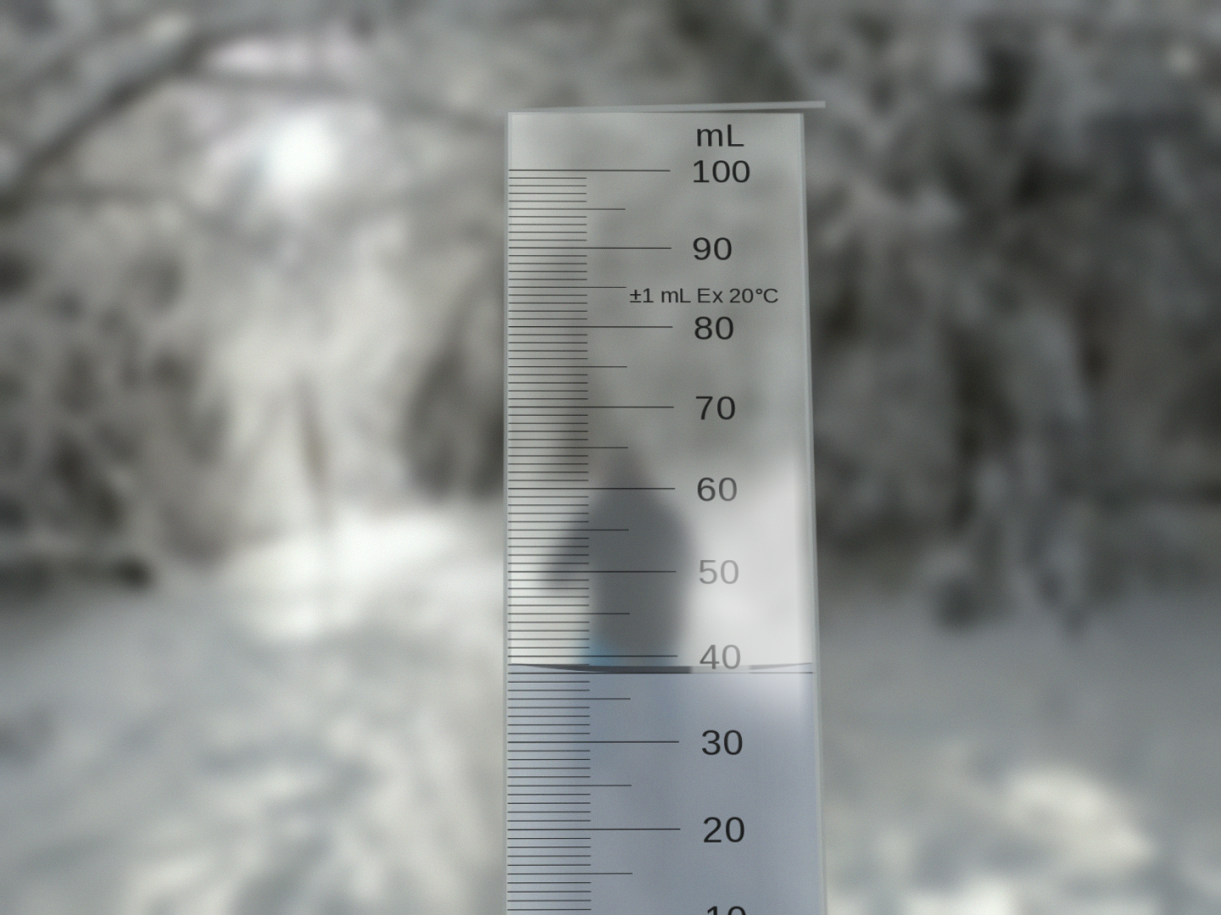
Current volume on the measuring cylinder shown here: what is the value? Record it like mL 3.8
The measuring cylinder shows mL 38
